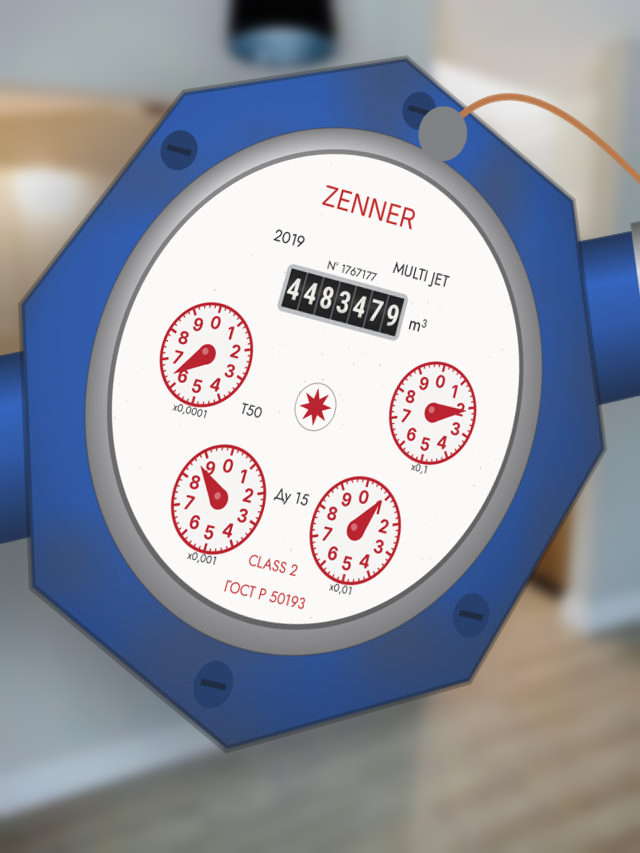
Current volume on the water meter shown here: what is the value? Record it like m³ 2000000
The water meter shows m³ 4483479.2086
